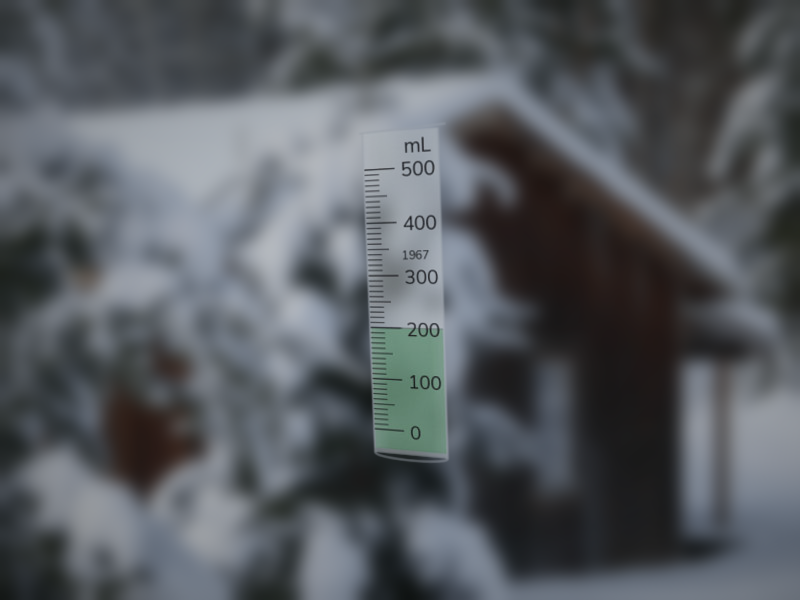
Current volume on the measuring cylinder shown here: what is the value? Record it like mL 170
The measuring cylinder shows mL 200
